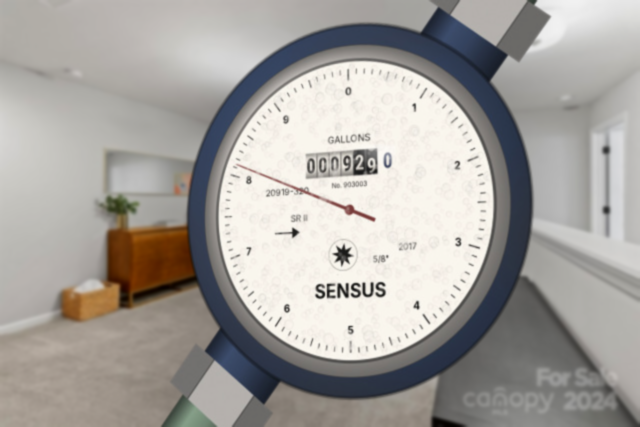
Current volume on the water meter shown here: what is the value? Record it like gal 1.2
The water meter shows gal 9288.1
